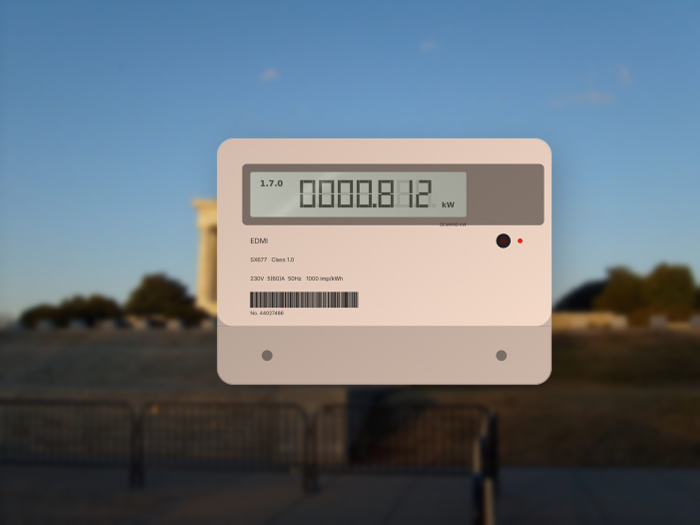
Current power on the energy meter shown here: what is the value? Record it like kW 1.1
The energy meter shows kW 0.812
